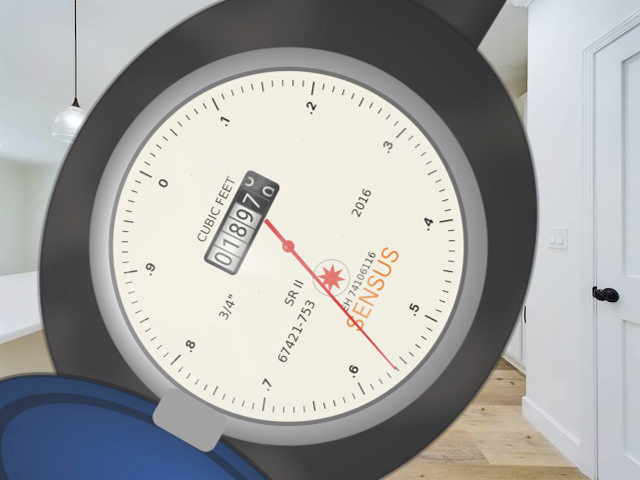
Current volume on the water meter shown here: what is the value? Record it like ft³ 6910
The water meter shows ft³ 18978.56
